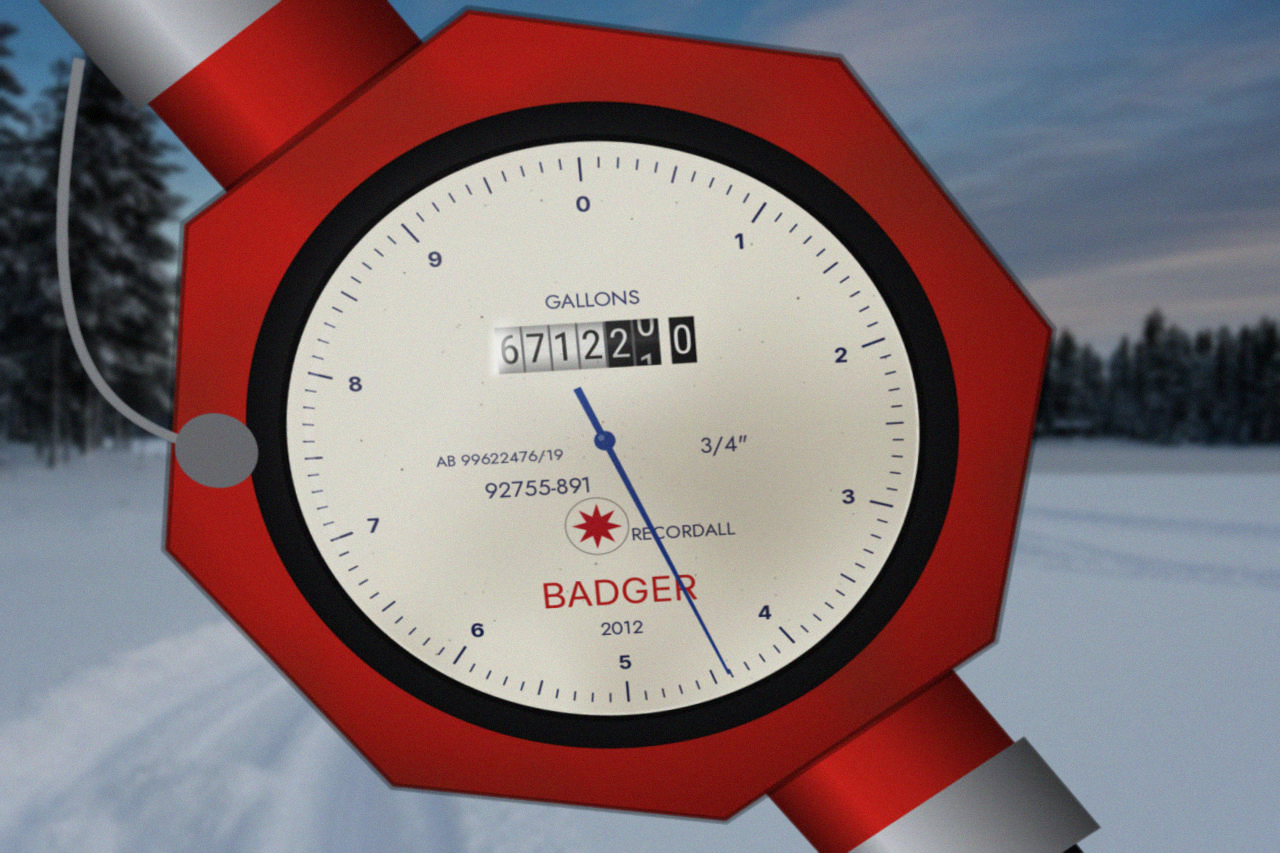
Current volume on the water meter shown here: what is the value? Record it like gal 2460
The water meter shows gal 6712204.4
